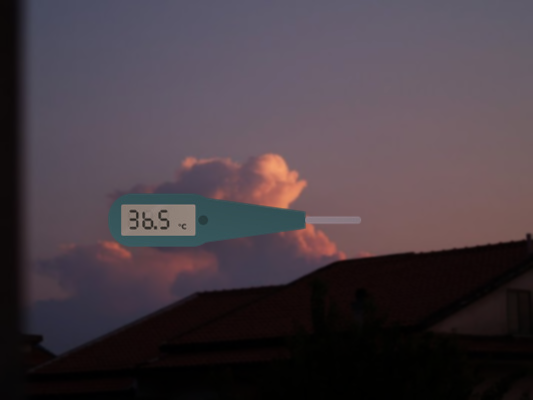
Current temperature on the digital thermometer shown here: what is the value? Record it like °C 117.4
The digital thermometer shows °C 36.5
